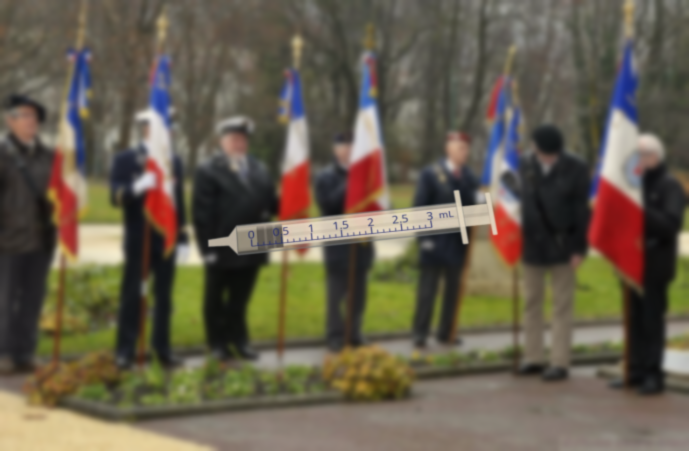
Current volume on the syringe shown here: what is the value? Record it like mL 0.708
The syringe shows mL 0.1
